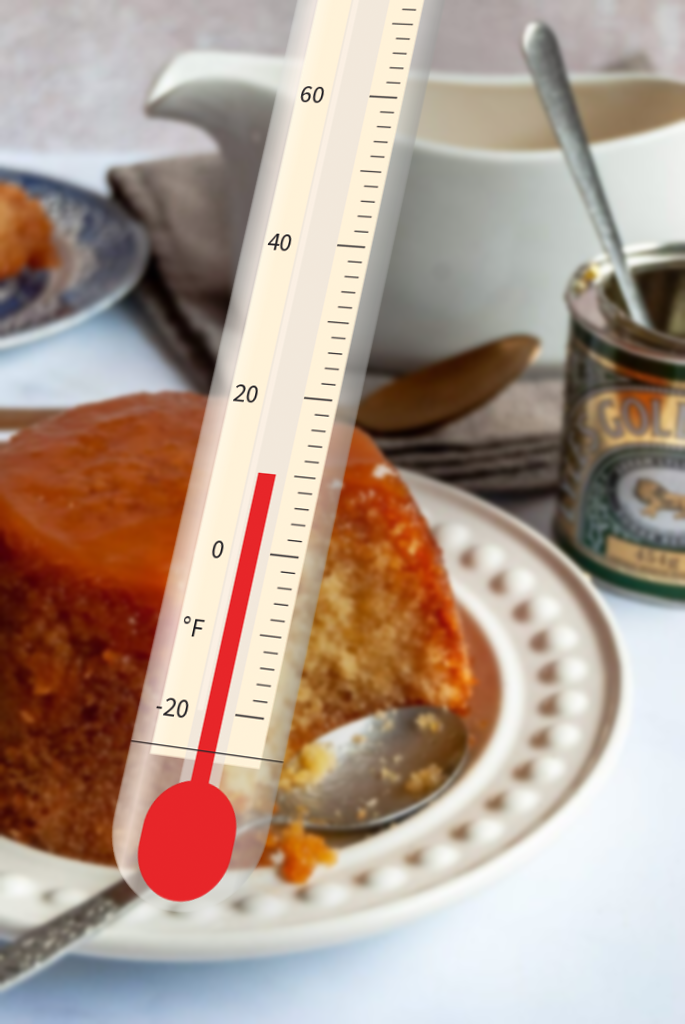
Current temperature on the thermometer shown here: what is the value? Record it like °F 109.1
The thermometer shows °F 10
